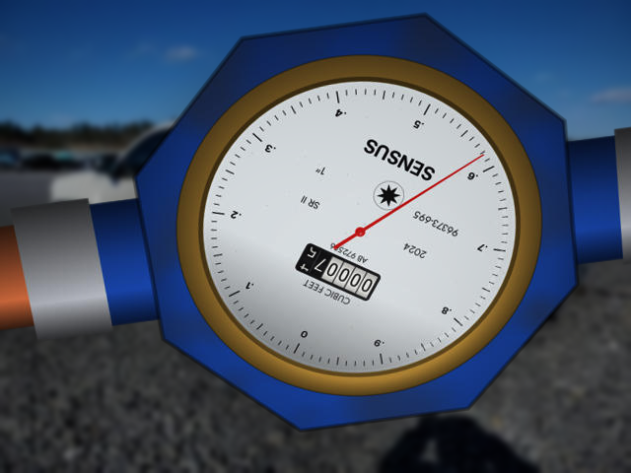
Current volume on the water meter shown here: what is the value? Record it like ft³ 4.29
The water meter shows ft³ 74.58
